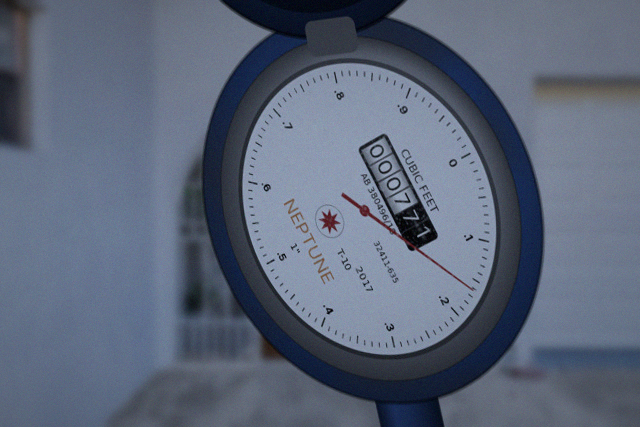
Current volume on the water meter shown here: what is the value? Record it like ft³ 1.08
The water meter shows ft³ 771.16
